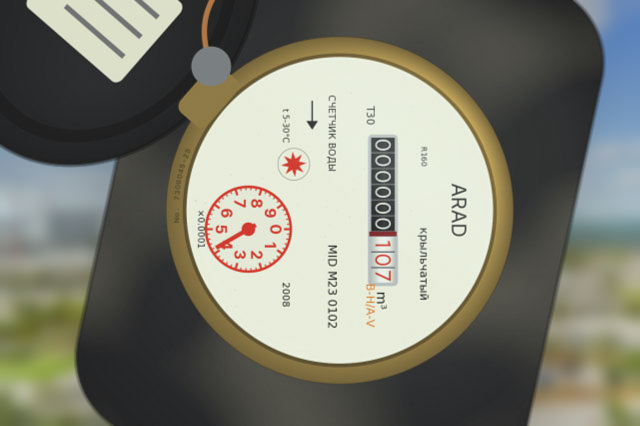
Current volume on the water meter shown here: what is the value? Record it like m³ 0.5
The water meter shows m³ 0.1074
